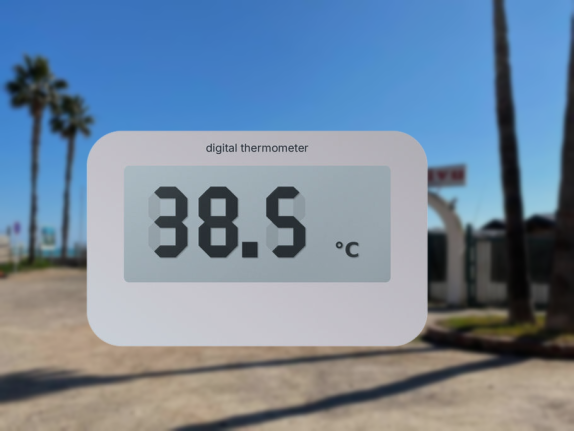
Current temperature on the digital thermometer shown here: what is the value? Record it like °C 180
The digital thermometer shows °C 38.5
